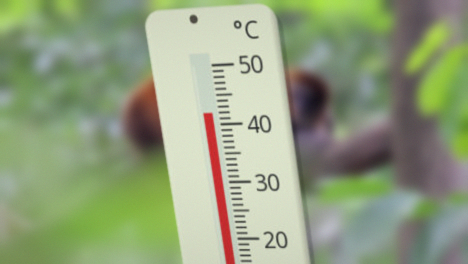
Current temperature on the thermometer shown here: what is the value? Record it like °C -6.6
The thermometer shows °C 42
